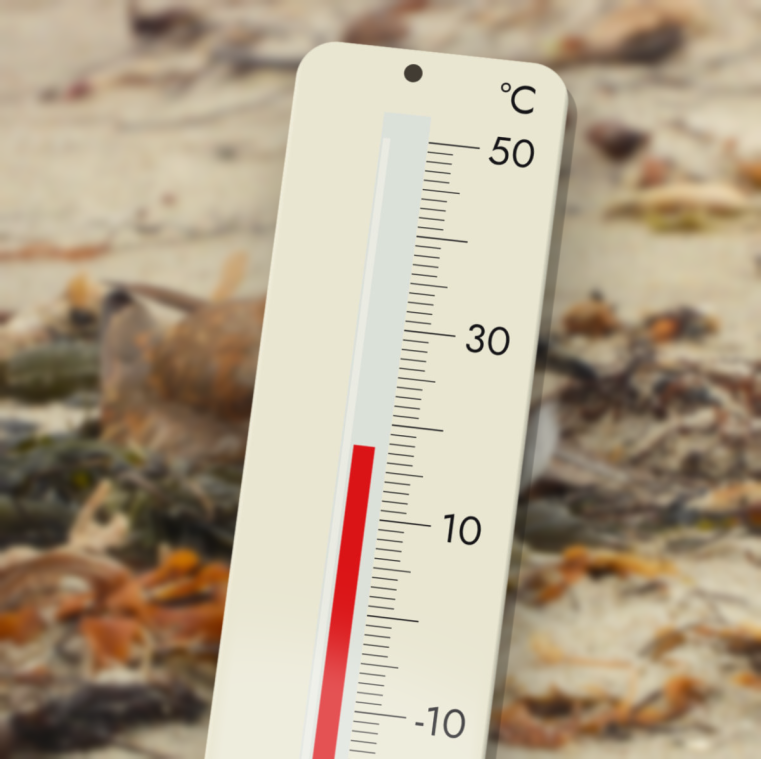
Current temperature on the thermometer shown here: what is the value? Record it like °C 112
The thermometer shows °C 17.5
